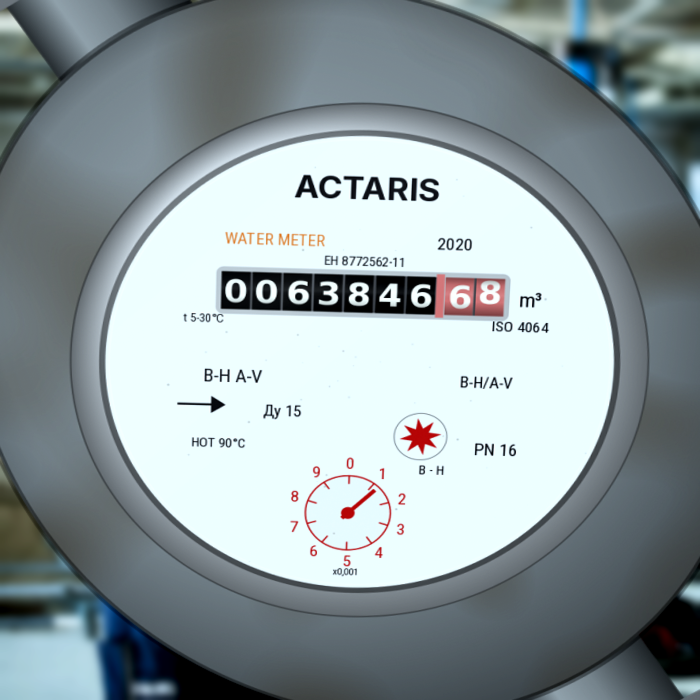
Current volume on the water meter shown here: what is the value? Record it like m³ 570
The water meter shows m³ 63846.681
